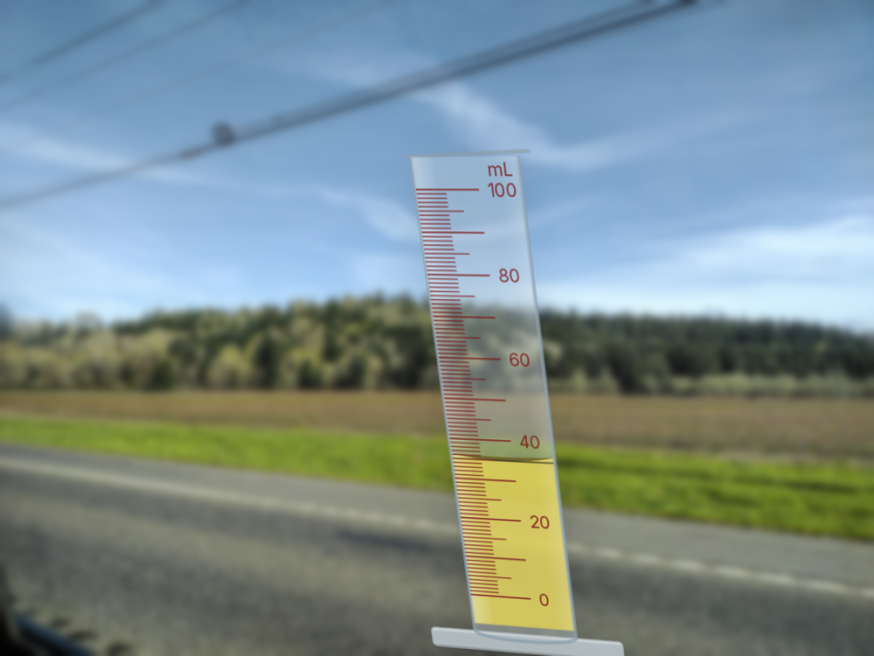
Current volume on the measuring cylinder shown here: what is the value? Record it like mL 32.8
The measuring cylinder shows mL 35
